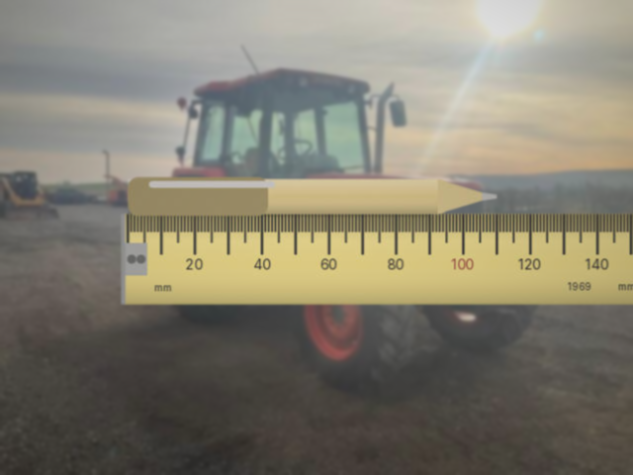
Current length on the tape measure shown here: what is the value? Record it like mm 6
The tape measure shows mm 110
